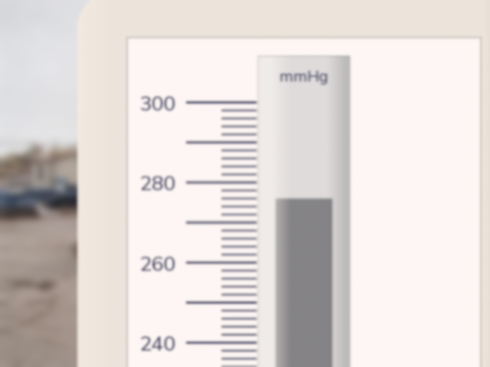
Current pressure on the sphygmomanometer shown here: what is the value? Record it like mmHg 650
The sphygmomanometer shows mmHg 276
